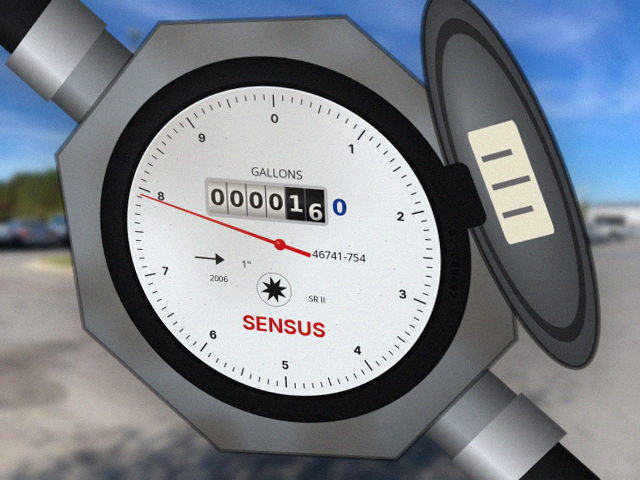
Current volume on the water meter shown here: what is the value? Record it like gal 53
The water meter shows gal 157.9
